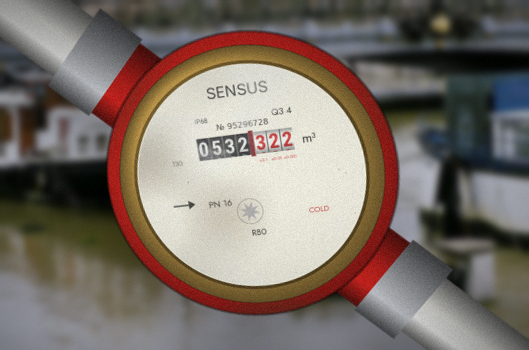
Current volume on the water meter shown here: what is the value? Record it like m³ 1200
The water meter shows m³ 532.322
